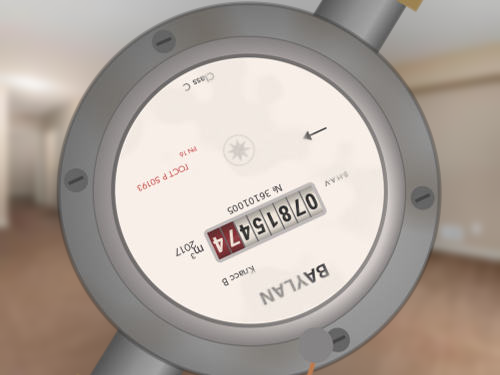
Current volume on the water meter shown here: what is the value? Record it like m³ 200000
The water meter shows m³ 78154.74
